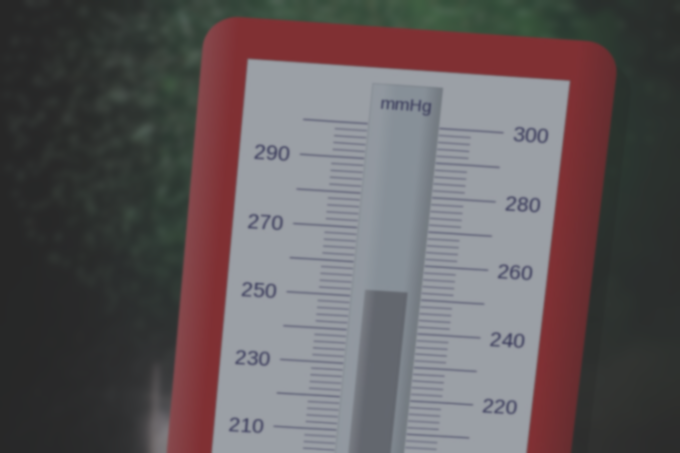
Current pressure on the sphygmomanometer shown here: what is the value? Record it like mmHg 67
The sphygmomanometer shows mmHg 252
